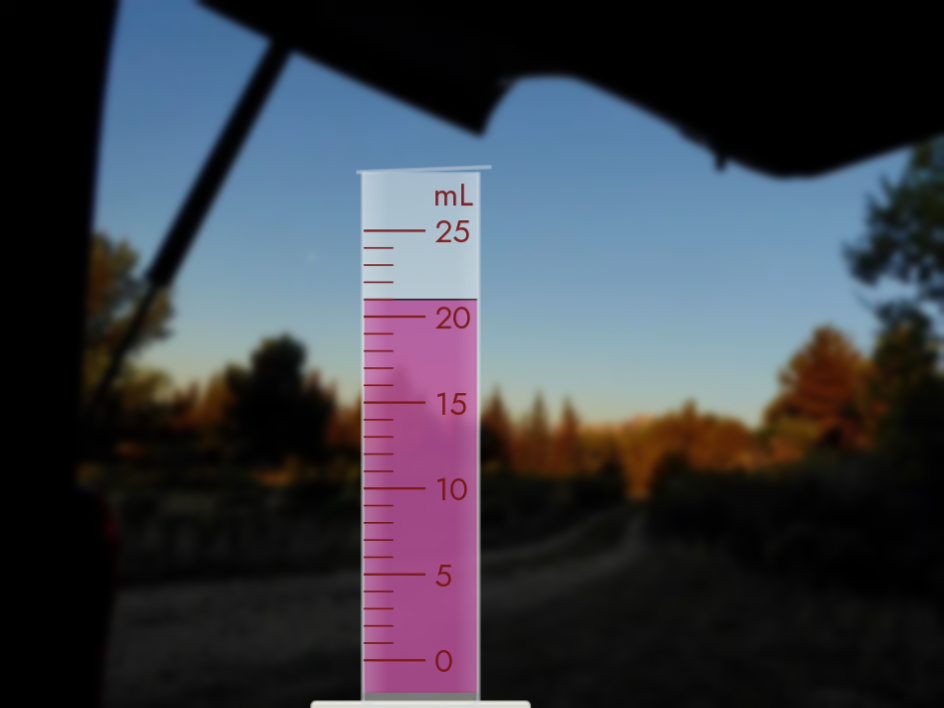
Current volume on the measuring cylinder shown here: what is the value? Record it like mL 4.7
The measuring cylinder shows mL 21
